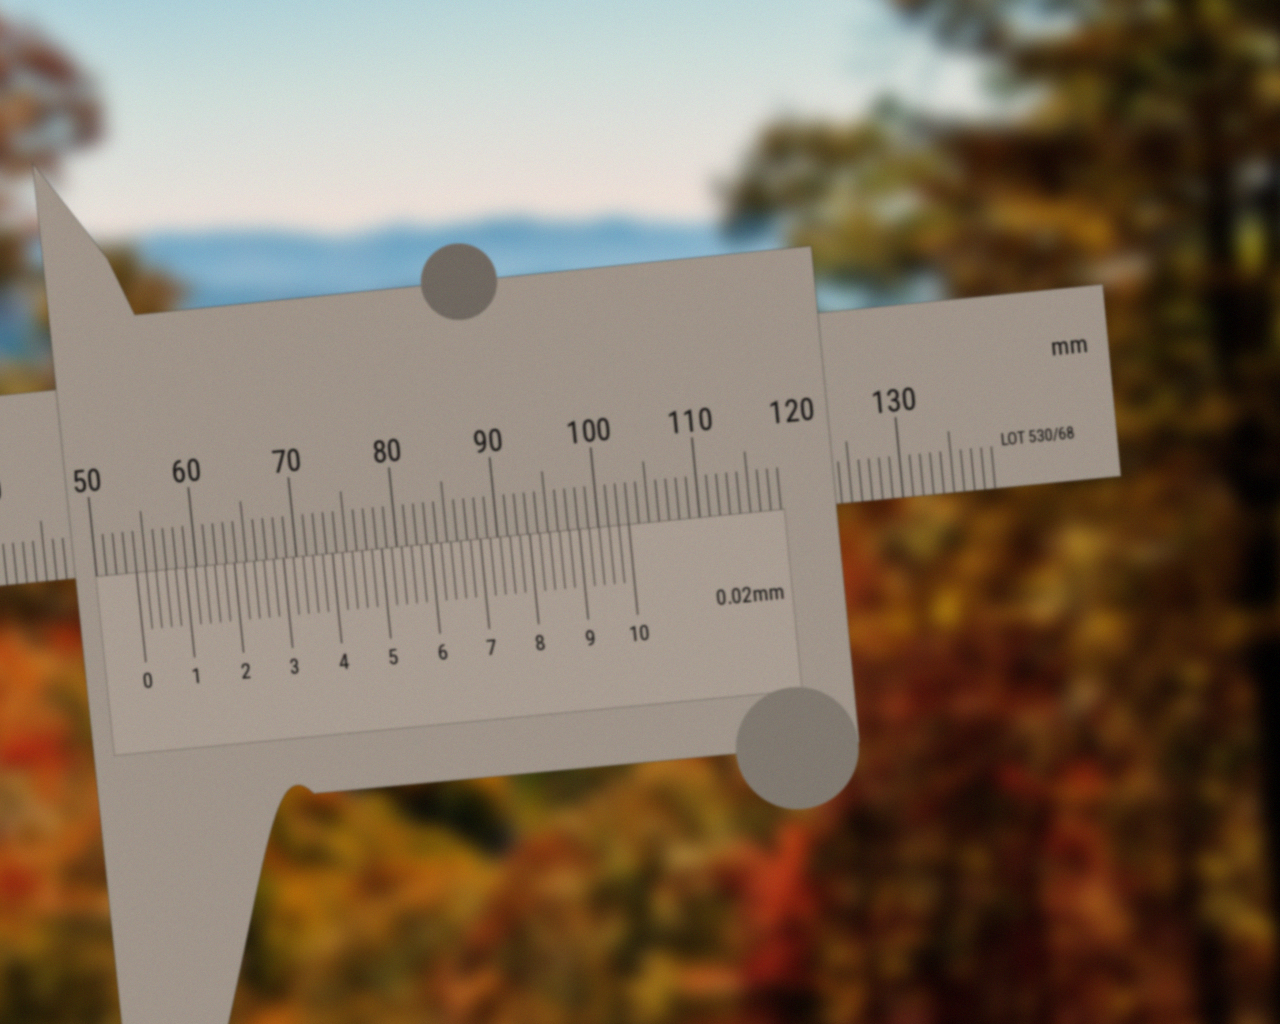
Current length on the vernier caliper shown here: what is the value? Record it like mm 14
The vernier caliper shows mm 54.0
